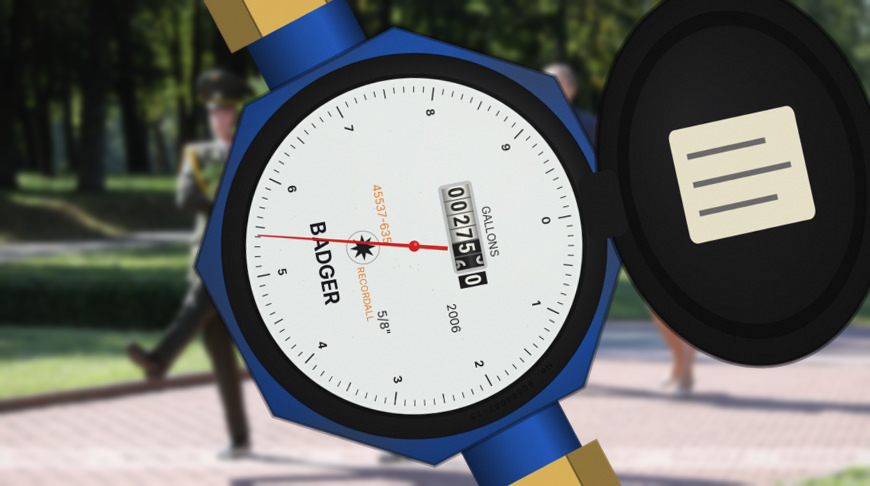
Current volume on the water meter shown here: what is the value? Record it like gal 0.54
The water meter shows gal 27555.4
